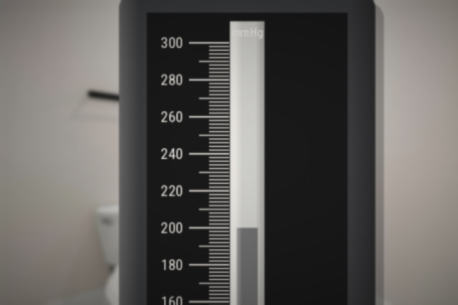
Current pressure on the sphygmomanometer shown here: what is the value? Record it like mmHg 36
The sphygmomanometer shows mmHg 200
